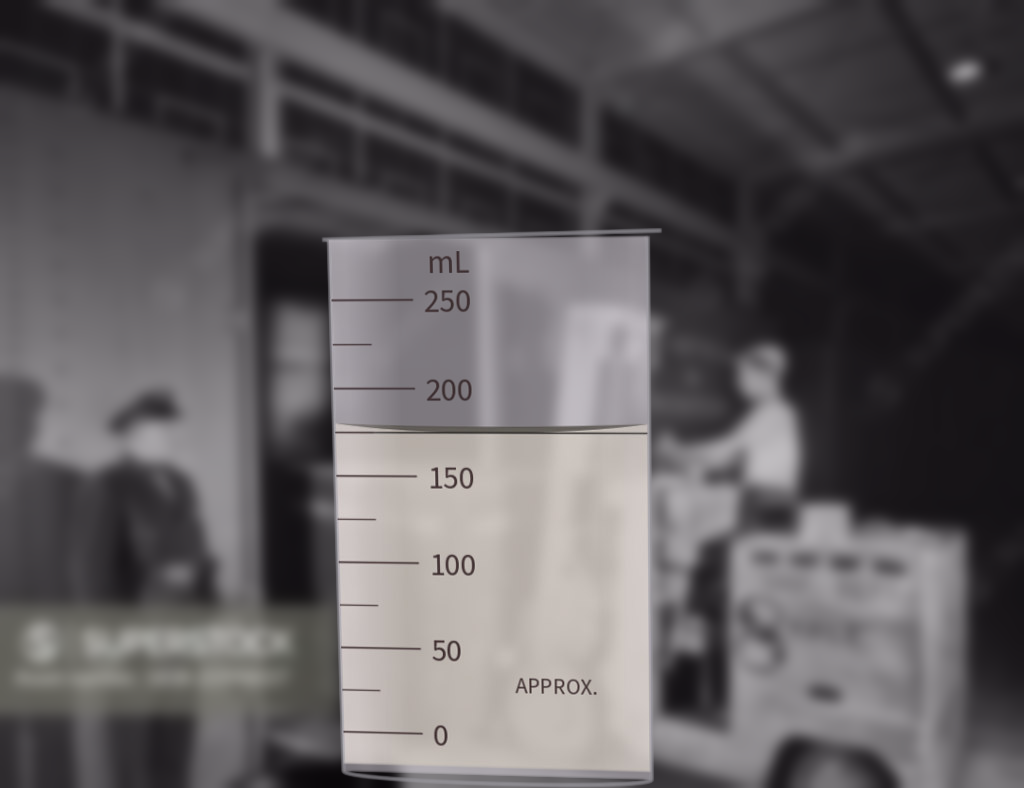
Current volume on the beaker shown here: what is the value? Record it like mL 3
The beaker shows mL 175
